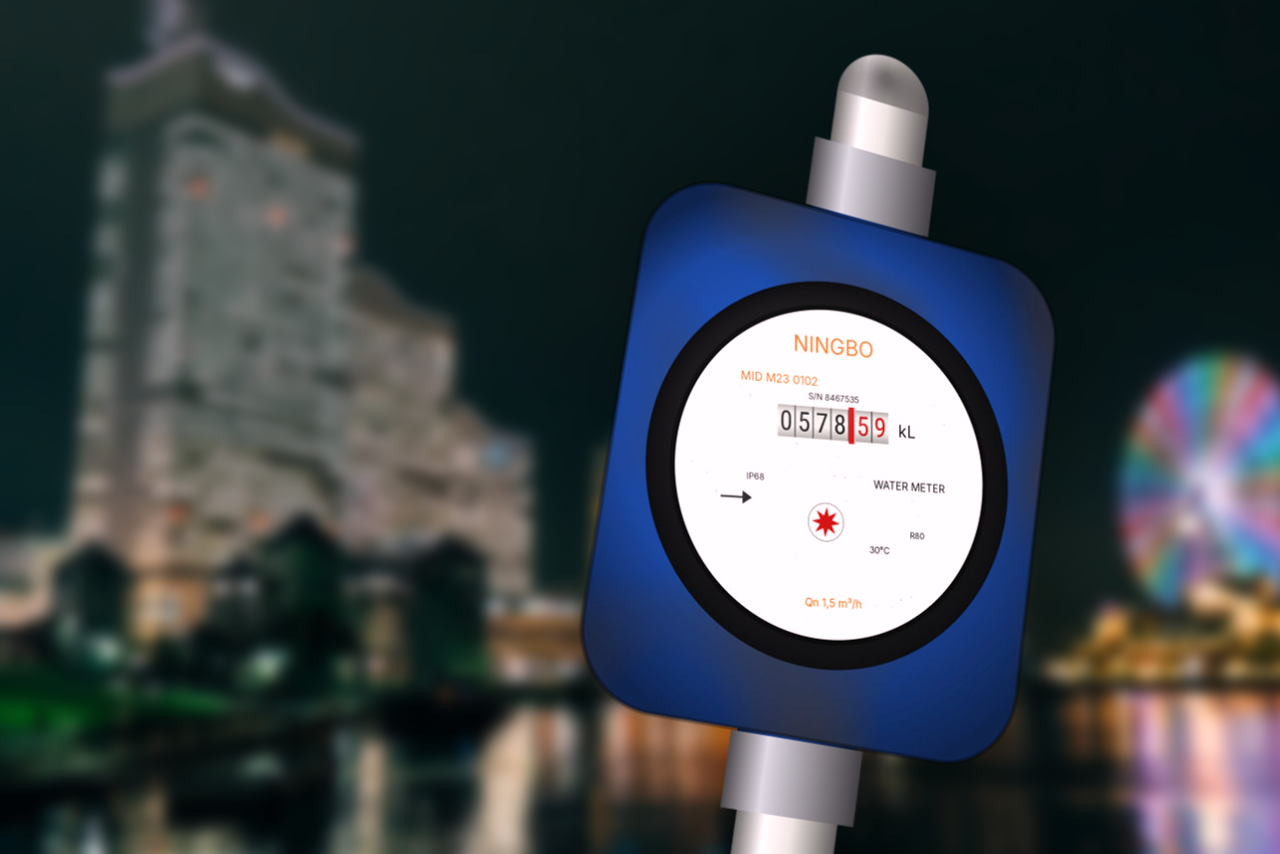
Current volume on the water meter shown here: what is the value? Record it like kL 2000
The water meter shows kL 578.59
